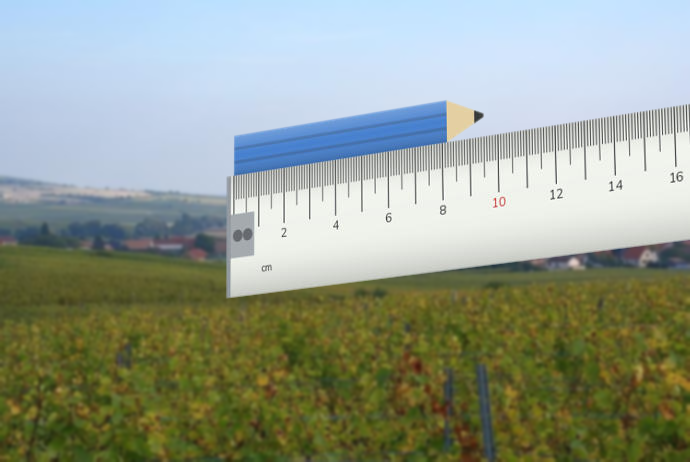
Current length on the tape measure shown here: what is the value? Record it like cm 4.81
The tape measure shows cm 9.5
